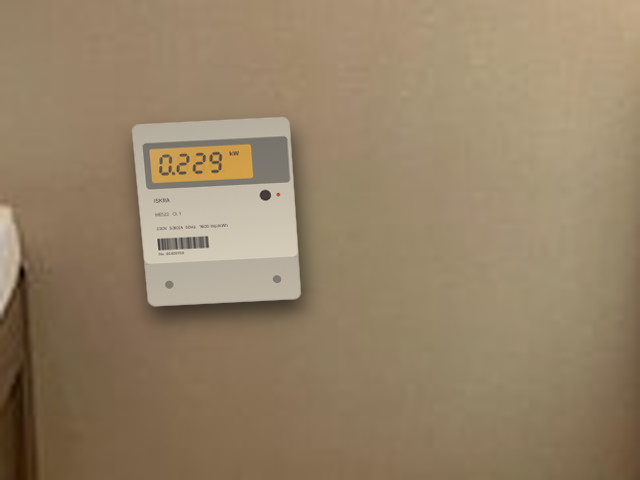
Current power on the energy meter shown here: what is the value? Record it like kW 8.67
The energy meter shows kW 0.229
